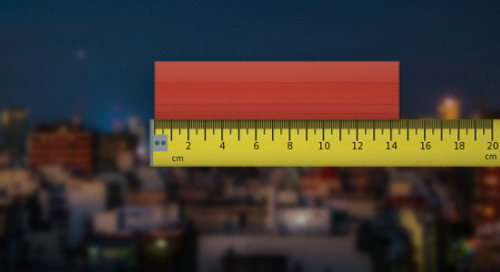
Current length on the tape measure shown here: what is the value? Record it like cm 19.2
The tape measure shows cm 14.5
